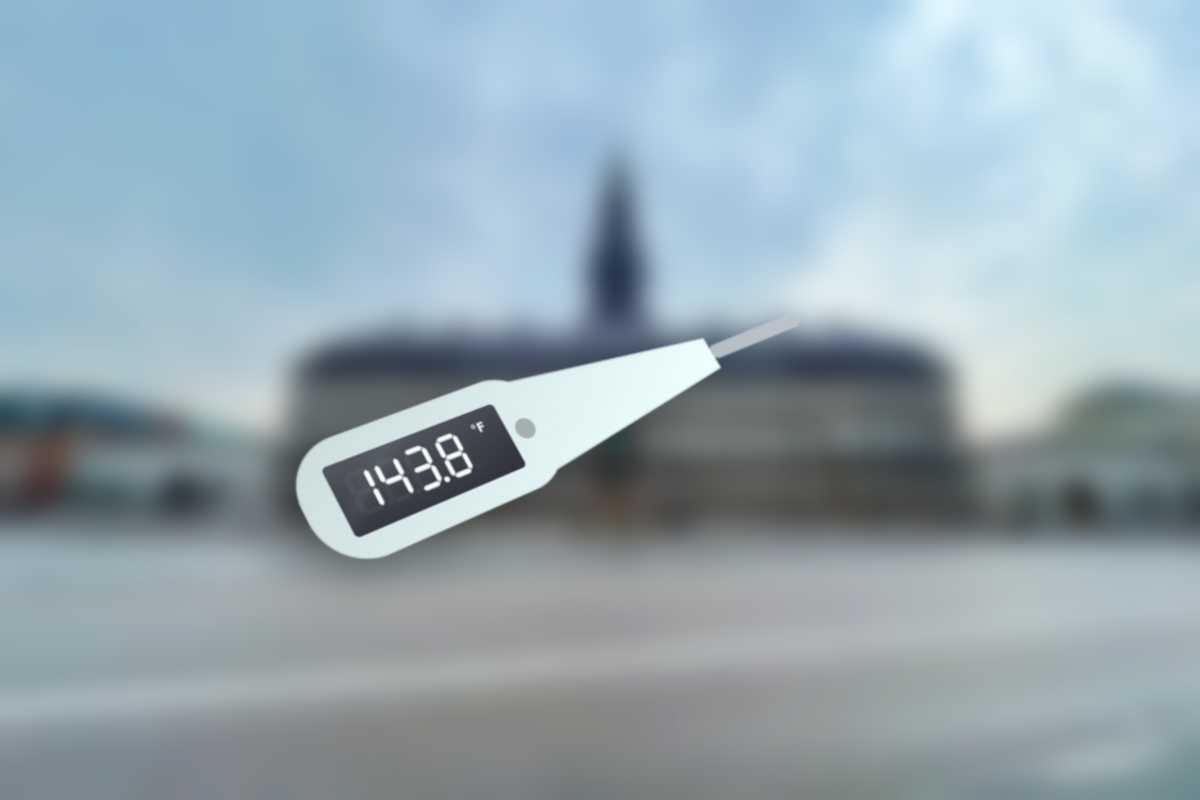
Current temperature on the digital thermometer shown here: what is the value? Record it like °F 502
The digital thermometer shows °F 143.8
